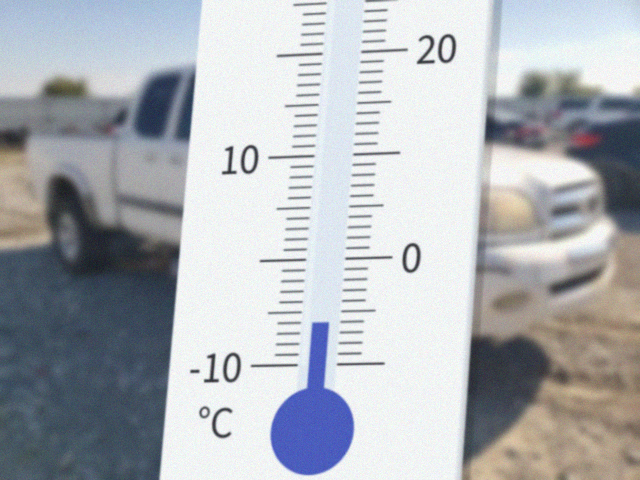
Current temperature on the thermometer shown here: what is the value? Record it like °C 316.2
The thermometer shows °C -6
